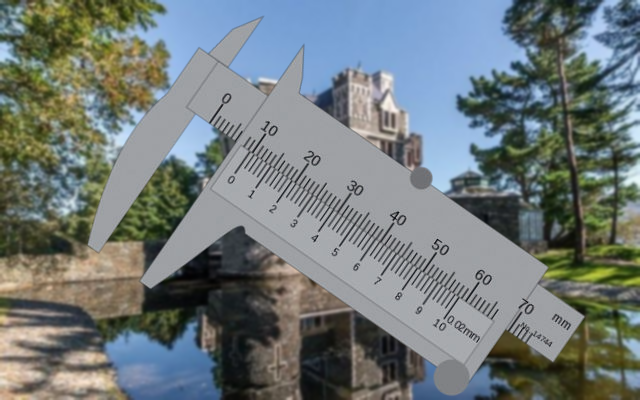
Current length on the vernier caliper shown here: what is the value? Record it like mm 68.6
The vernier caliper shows mm 9.5
